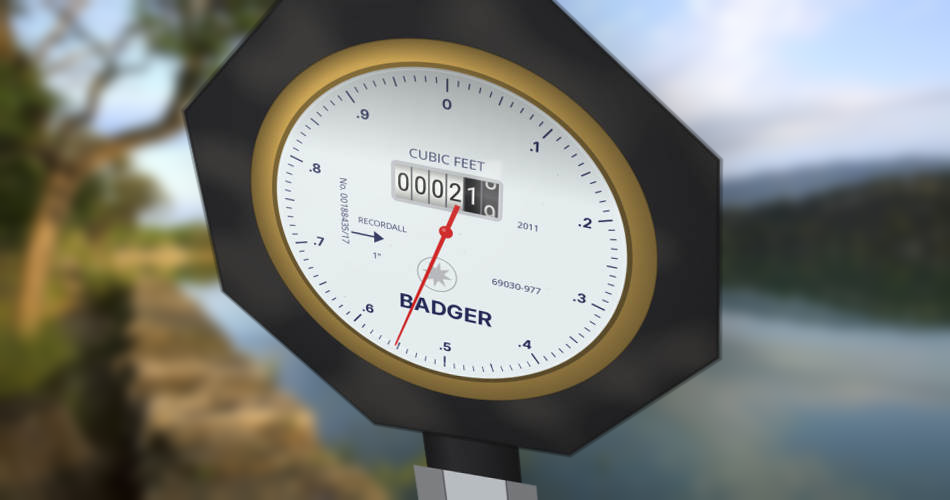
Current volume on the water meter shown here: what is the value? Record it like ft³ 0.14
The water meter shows ft³ 218.55
